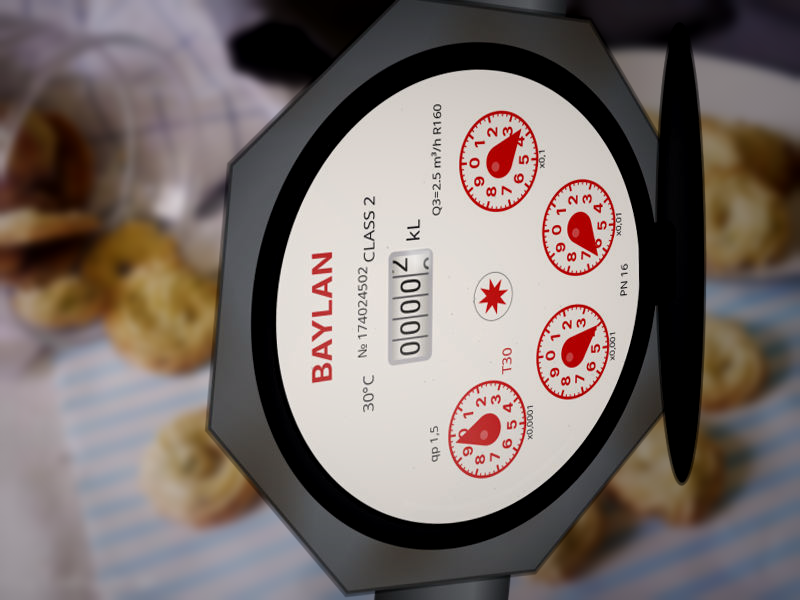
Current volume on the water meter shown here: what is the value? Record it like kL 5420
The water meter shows kL 2.3639
